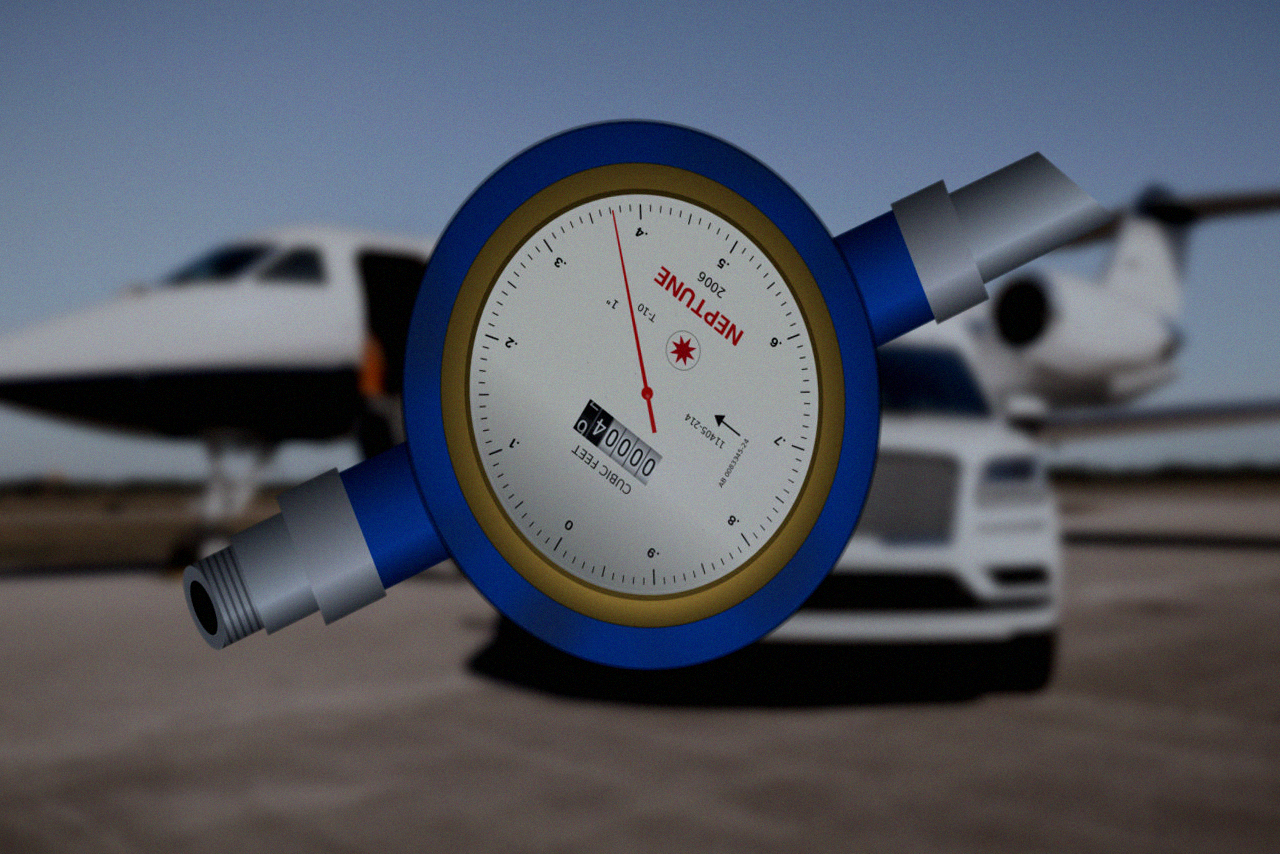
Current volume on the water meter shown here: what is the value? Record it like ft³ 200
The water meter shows ft³ 46.37
